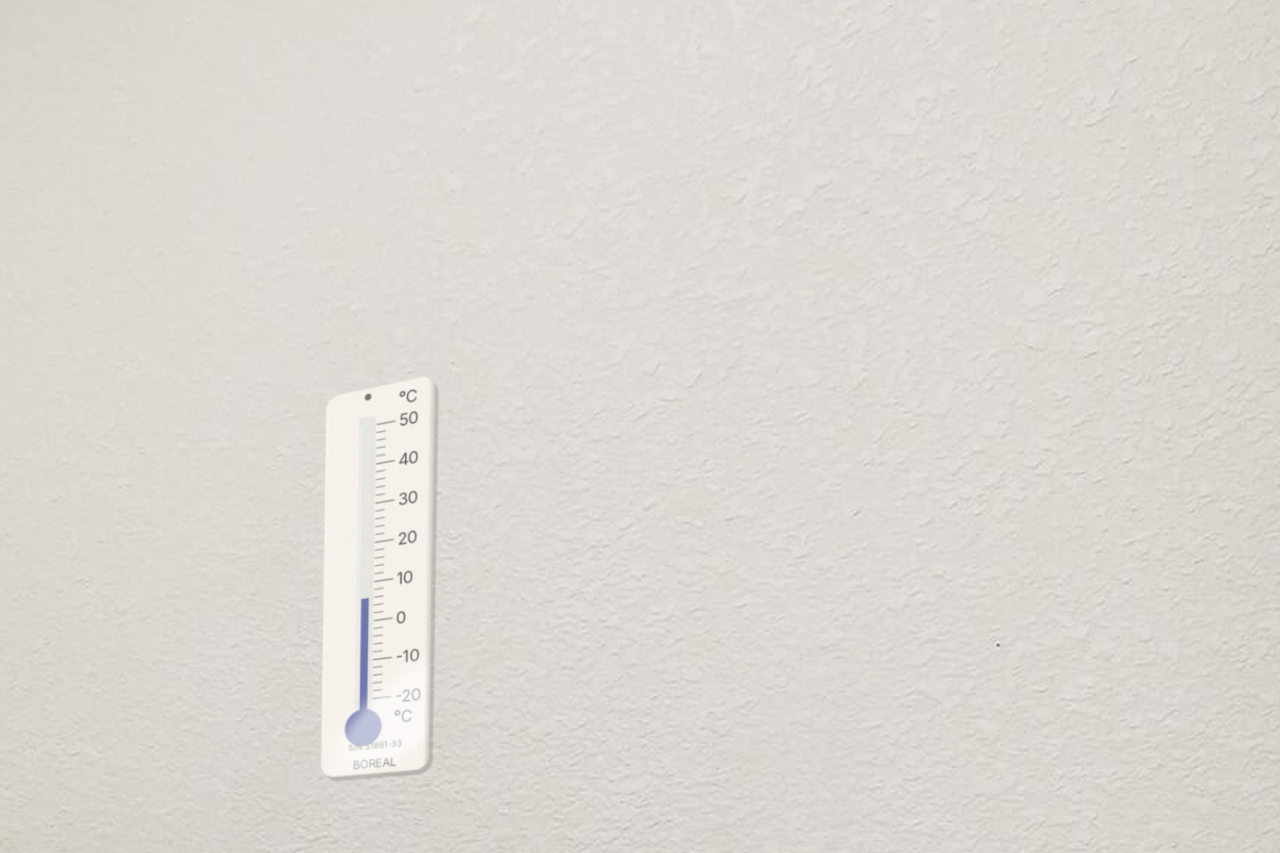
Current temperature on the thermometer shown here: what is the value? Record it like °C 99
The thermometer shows °C 6
